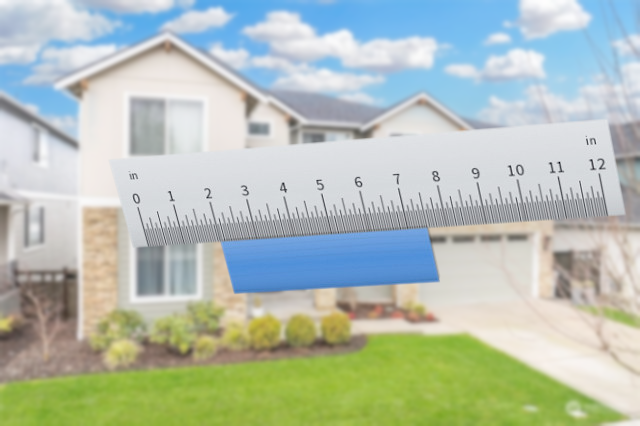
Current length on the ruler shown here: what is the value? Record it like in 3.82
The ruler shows in 5.5
